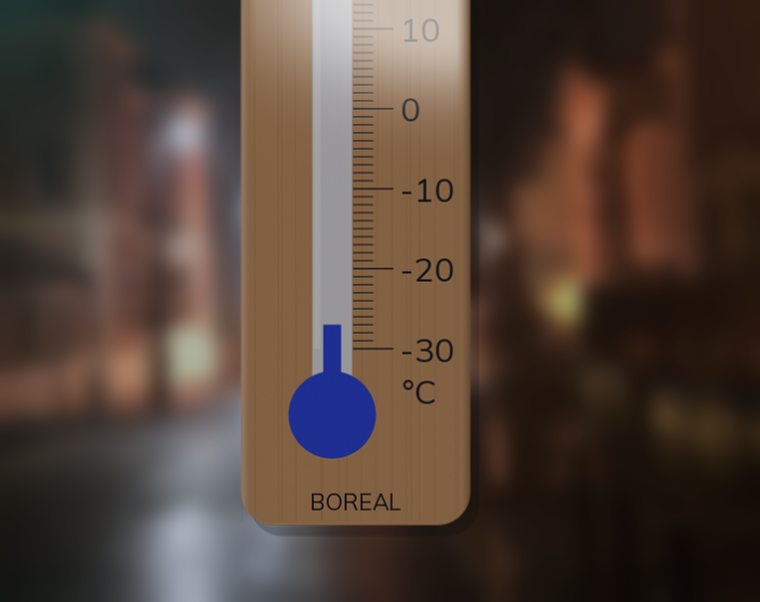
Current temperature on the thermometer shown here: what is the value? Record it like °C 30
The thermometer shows °C -27
